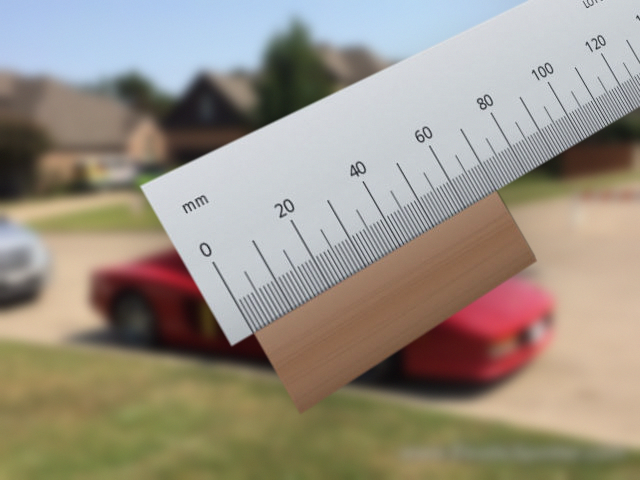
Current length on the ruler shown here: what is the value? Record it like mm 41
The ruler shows mm 70
